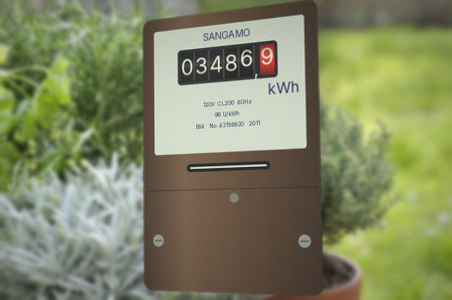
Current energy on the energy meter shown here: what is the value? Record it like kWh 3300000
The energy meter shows kWh 3486.9
